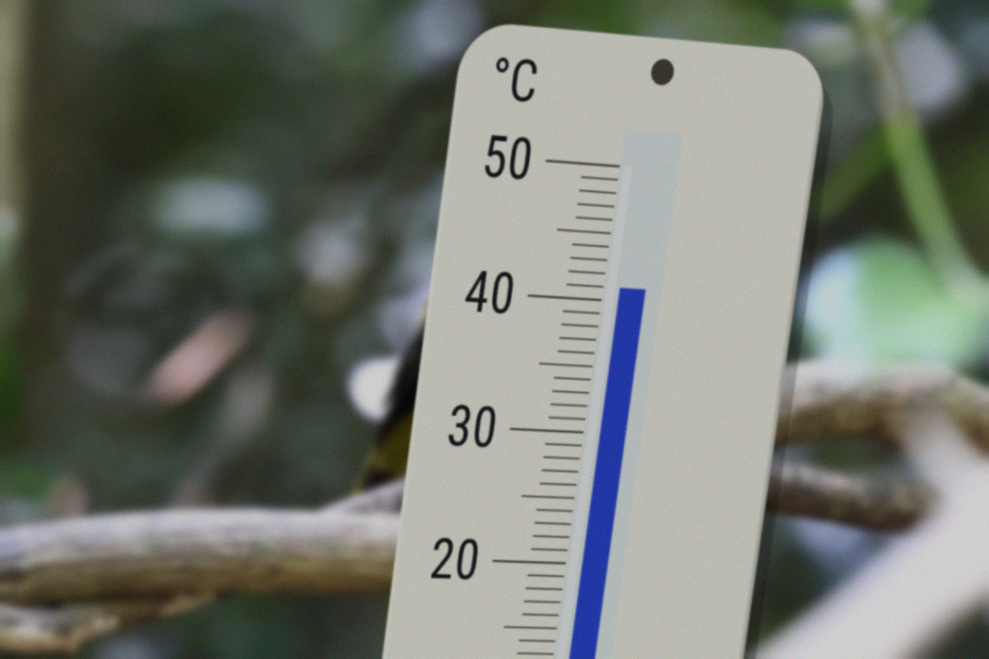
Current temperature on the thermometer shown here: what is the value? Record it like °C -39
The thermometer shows °C 41
